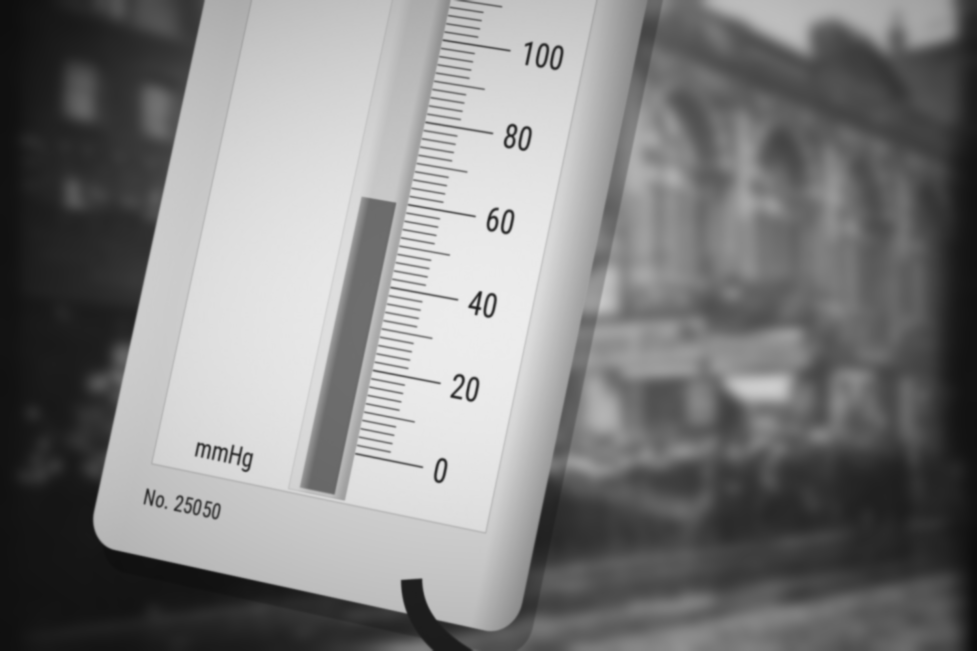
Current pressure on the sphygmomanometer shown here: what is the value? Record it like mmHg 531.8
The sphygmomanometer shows mmHg 60
